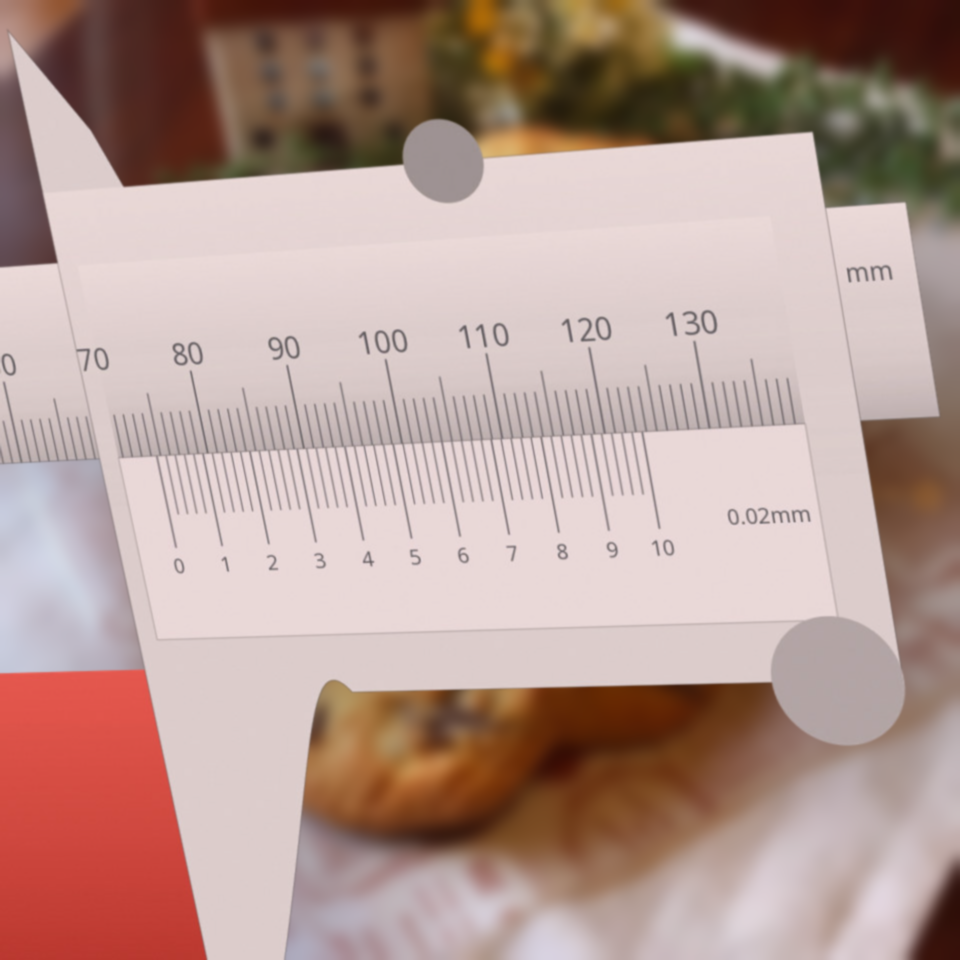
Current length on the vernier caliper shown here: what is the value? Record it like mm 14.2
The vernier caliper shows mm 74.6
